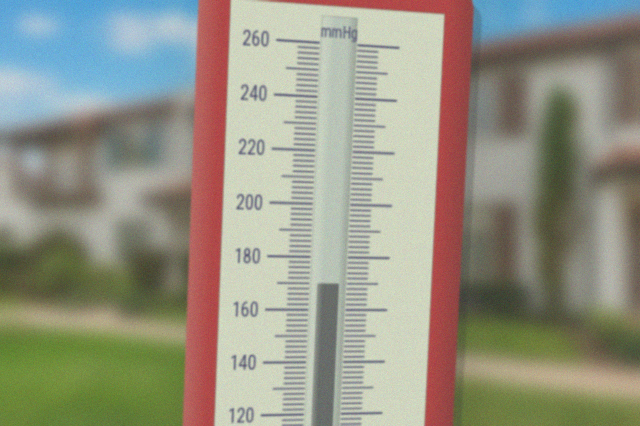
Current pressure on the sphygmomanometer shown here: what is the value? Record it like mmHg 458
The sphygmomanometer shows mmHg 170
